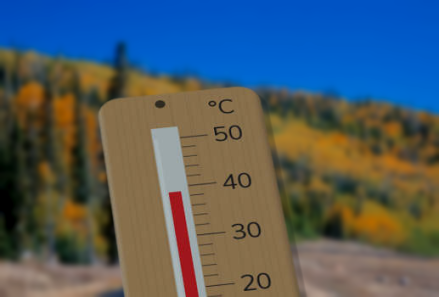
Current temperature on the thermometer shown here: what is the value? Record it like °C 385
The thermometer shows °C 39
